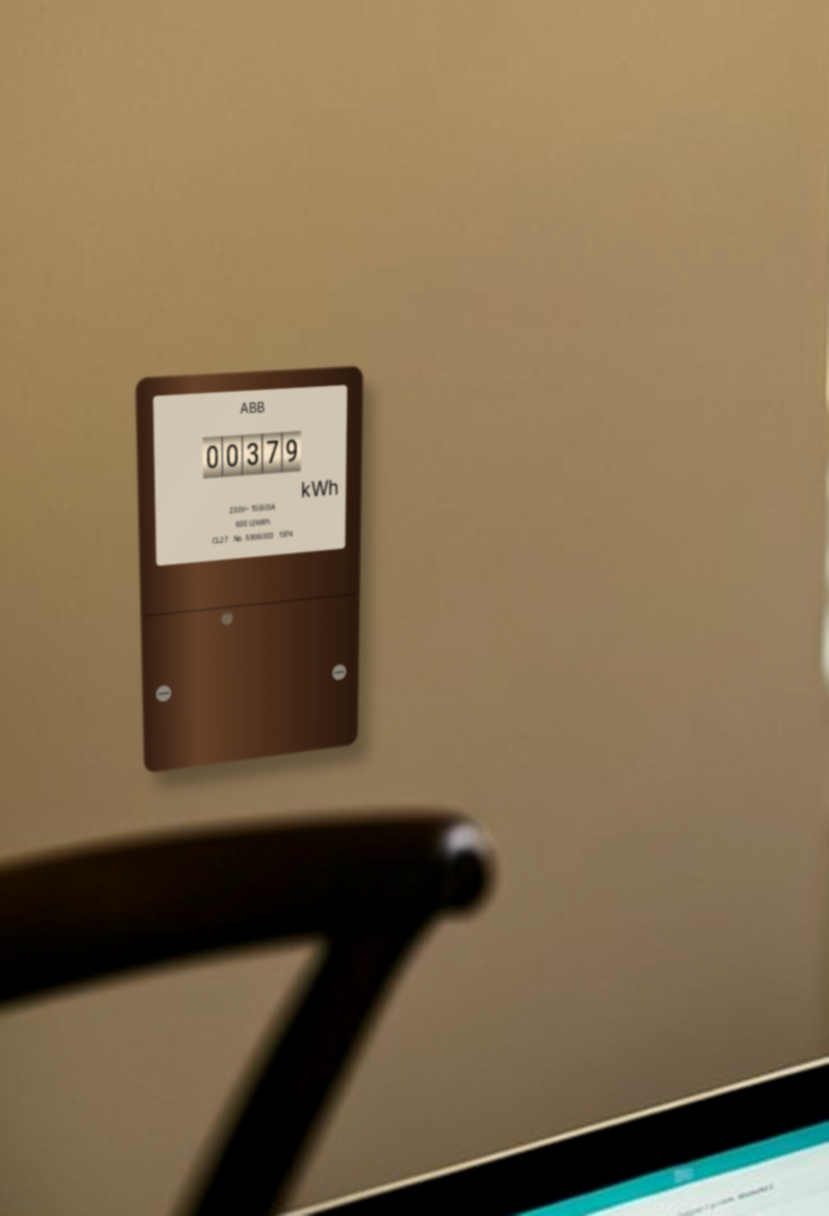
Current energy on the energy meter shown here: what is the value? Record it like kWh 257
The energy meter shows kWh 379
